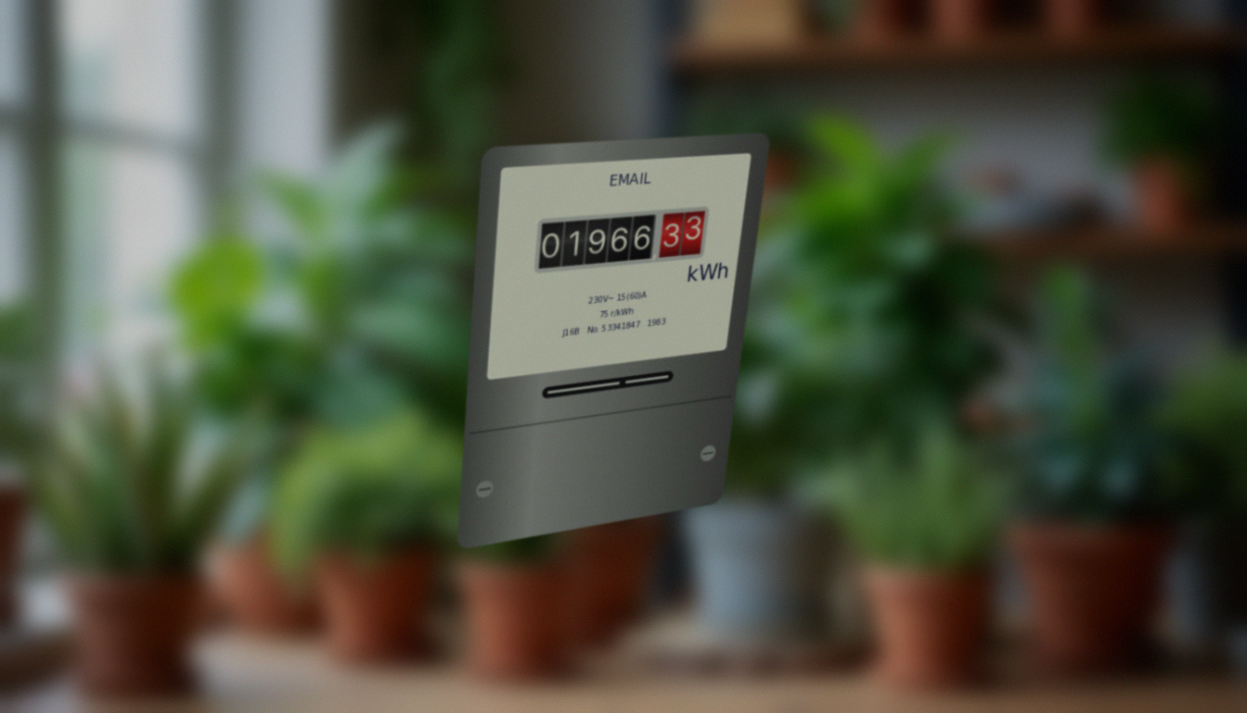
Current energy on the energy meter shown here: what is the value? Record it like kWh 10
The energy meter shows kWh 1966.33
